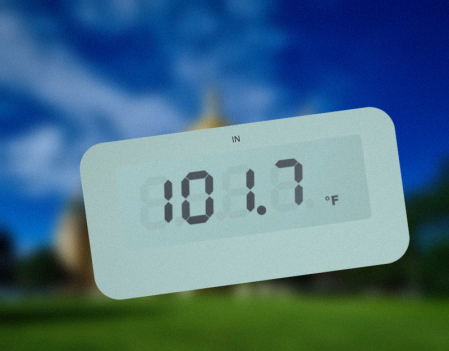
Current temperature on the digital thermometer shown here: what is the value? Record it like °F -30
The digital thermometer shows °F 101.7
